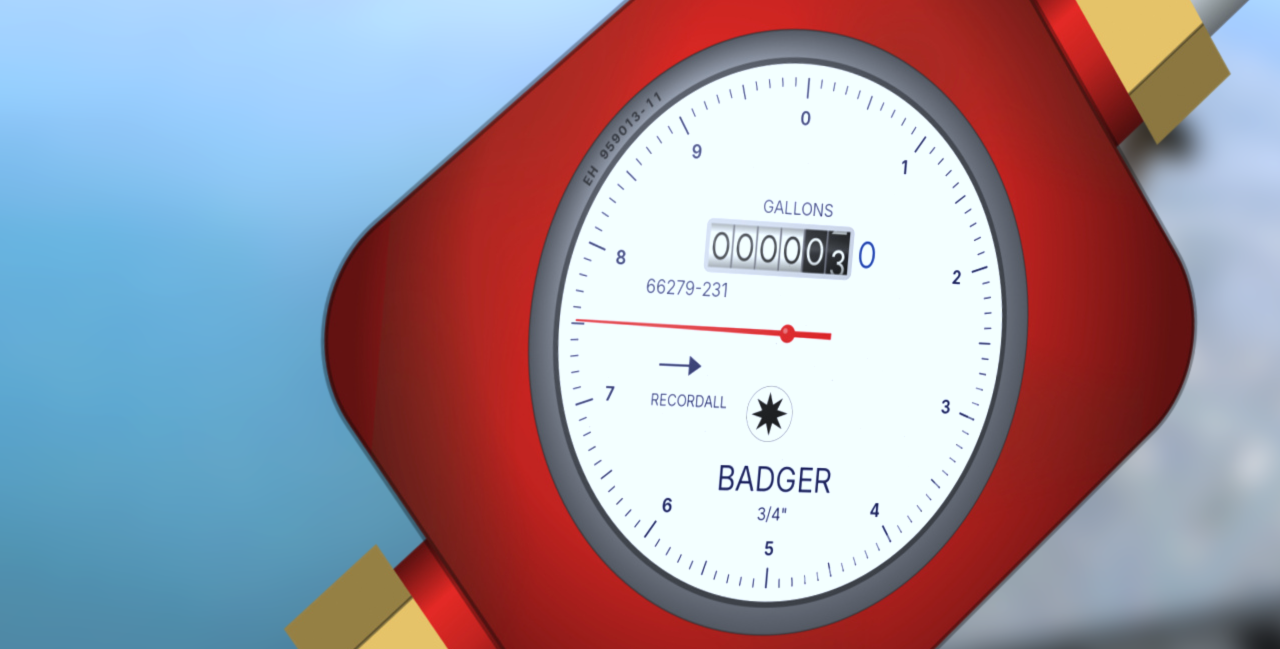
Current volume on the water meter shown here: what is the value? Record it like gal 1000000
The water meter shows gal 27.5
